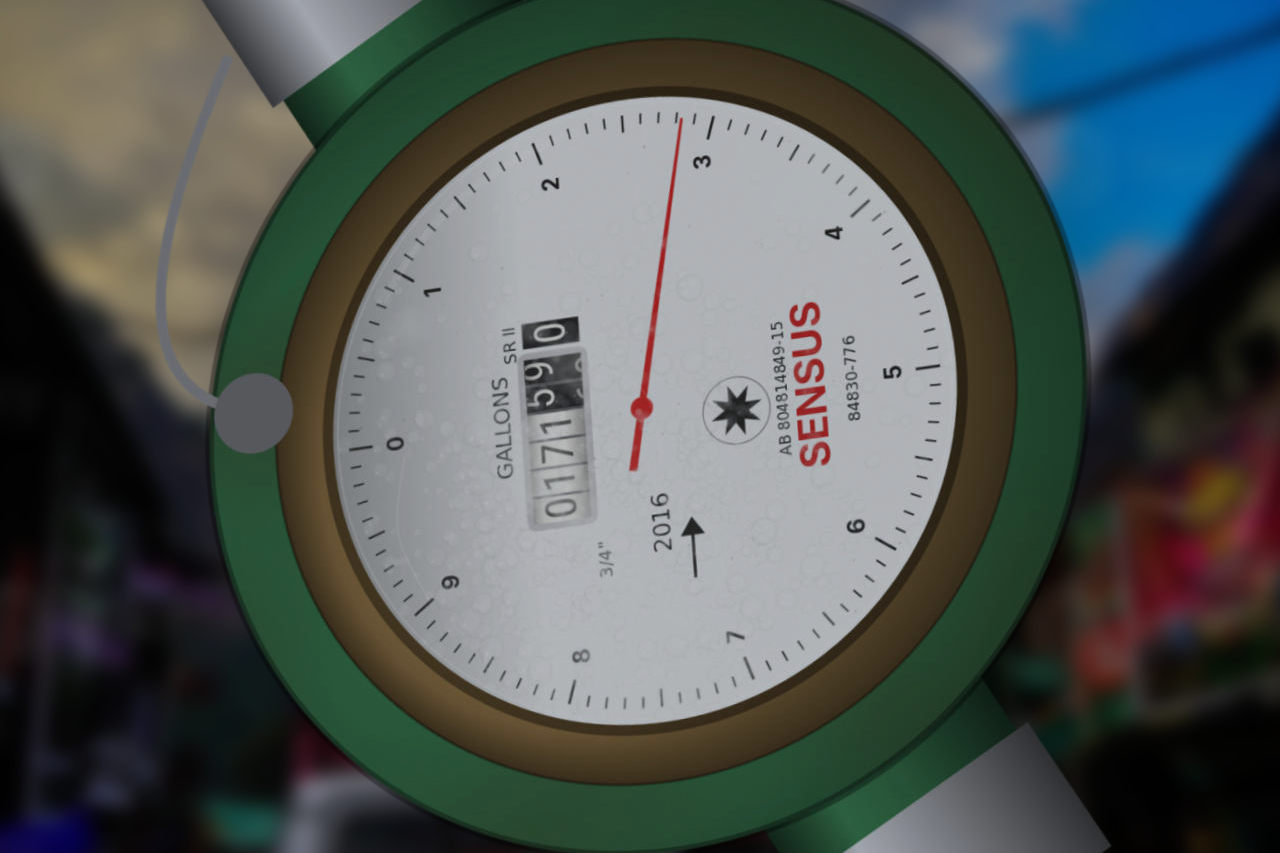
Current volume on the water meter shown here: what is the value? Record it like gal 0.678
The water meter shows gal 171592.8
